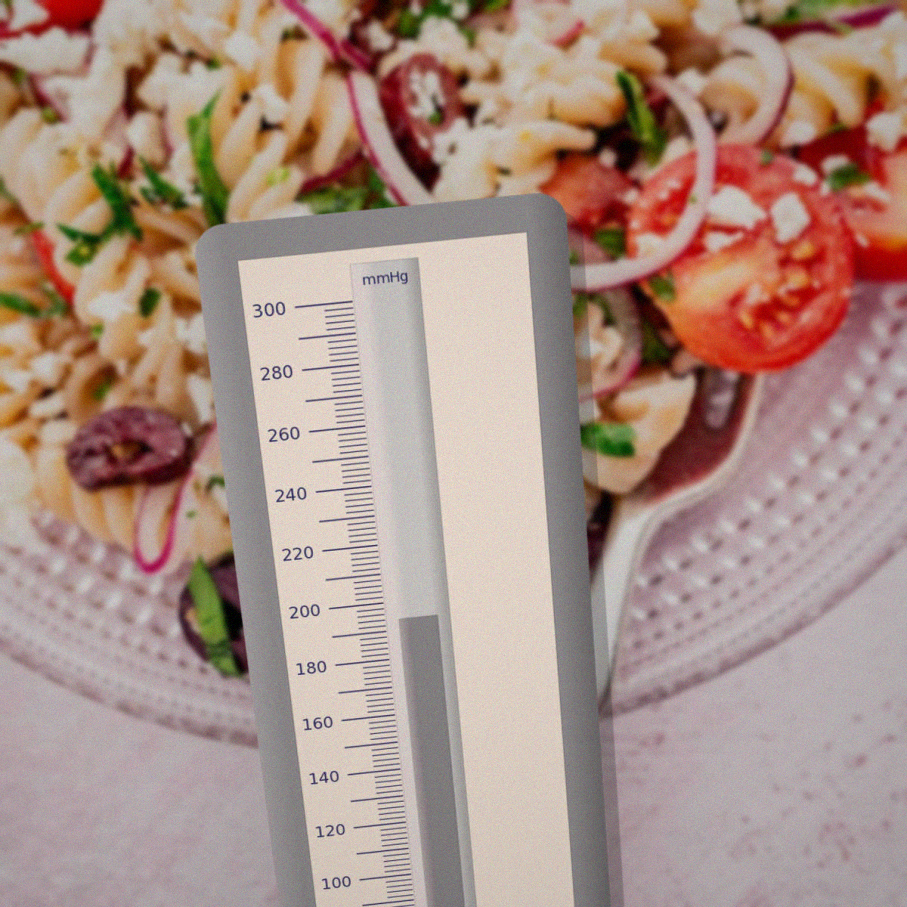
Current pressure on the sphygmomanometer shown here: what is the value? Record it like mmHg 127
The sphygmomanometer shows mmHg 194
